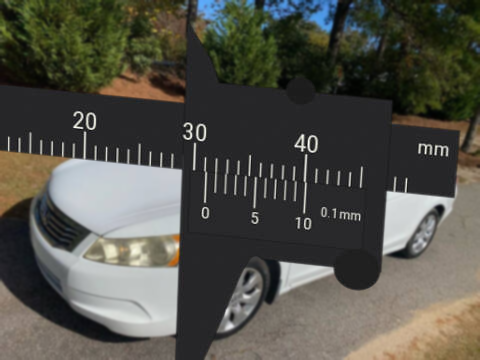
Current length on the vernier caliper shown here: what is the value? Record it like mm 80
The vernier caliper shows mm 31.1
